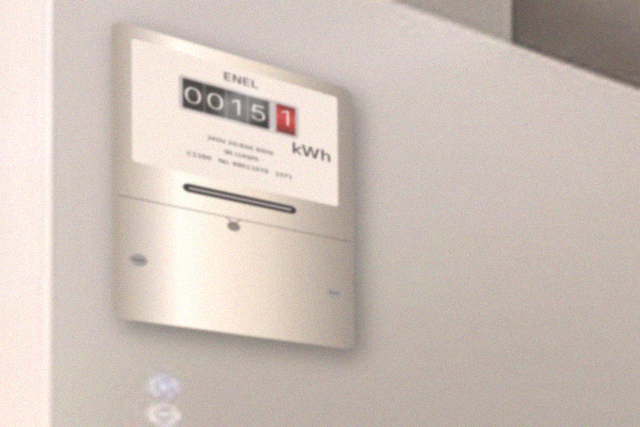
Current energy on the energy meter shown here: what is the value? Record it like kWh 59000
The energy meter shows kWh 15.1
